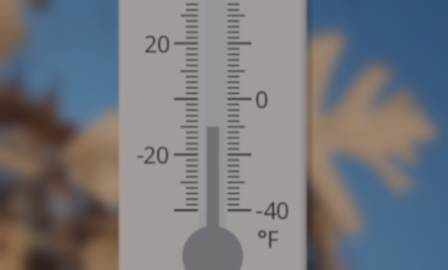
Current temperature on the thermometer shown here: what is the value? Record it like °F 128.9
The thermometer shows °F -10
